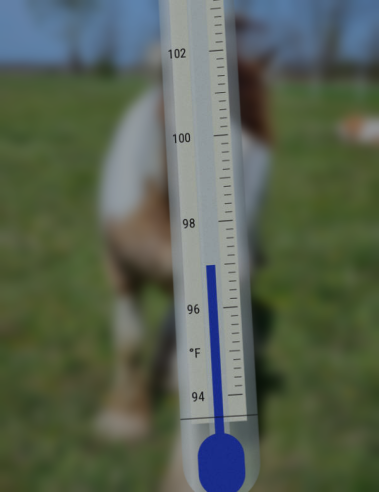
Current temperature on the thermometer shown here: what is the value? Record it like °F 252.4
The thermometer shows °F 97
